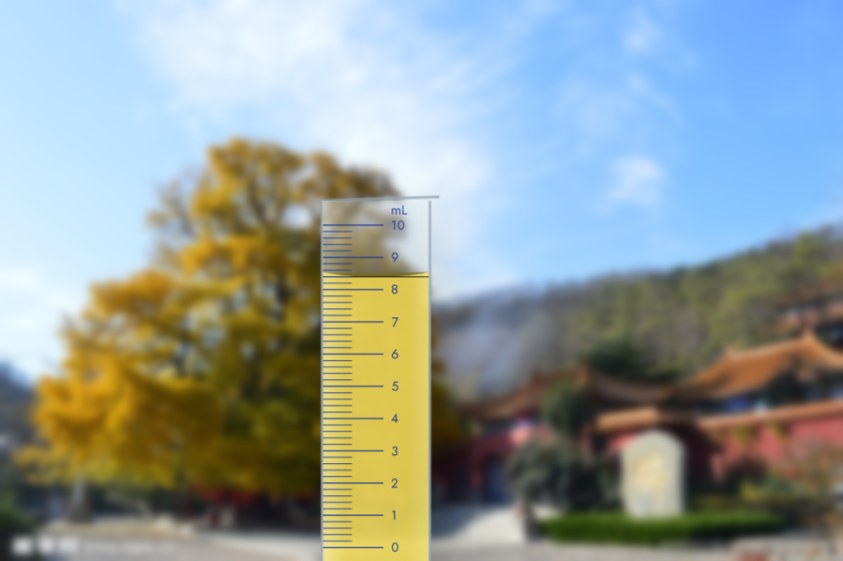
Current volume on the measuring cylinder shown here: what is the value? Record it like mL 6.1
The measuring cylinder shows mL 8.4
